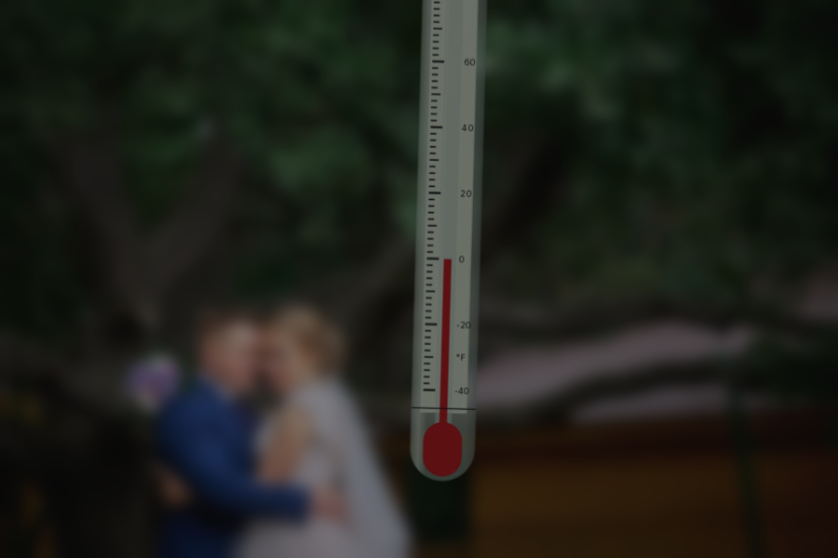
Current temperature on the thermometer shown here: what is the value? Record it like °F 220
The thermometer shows °F 0
